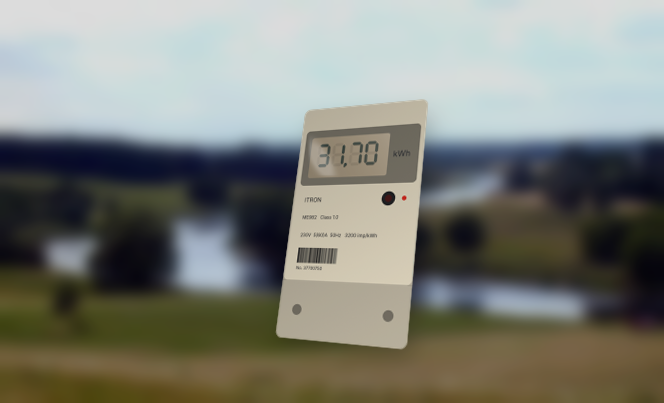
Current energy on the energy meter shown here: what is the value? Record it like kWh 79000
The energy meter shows kWh 31.70
